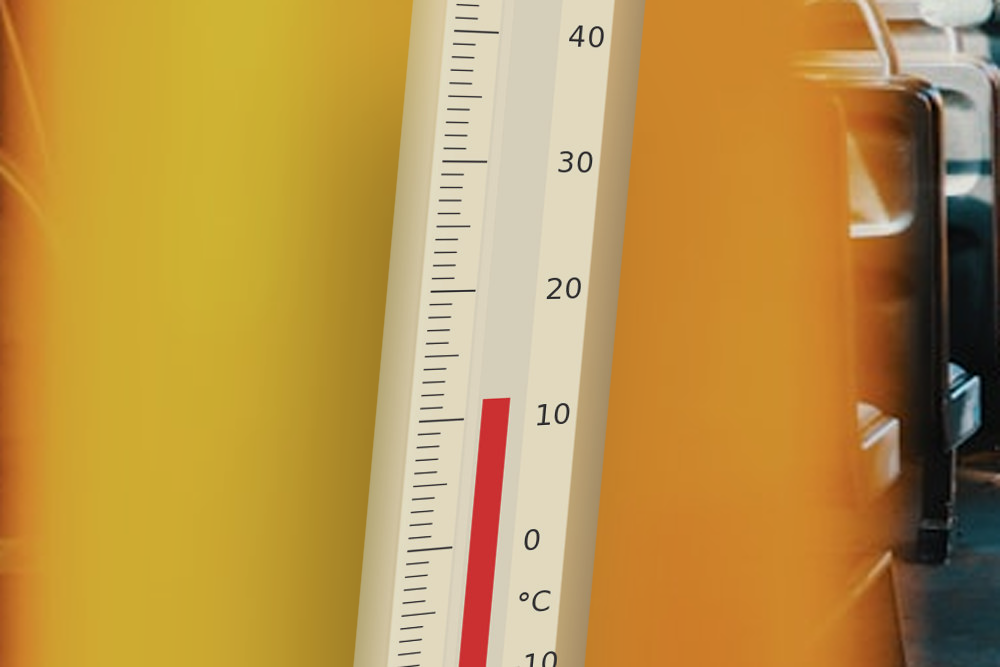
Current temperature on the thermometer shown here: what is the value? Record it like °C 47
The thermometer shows °C 11.5
